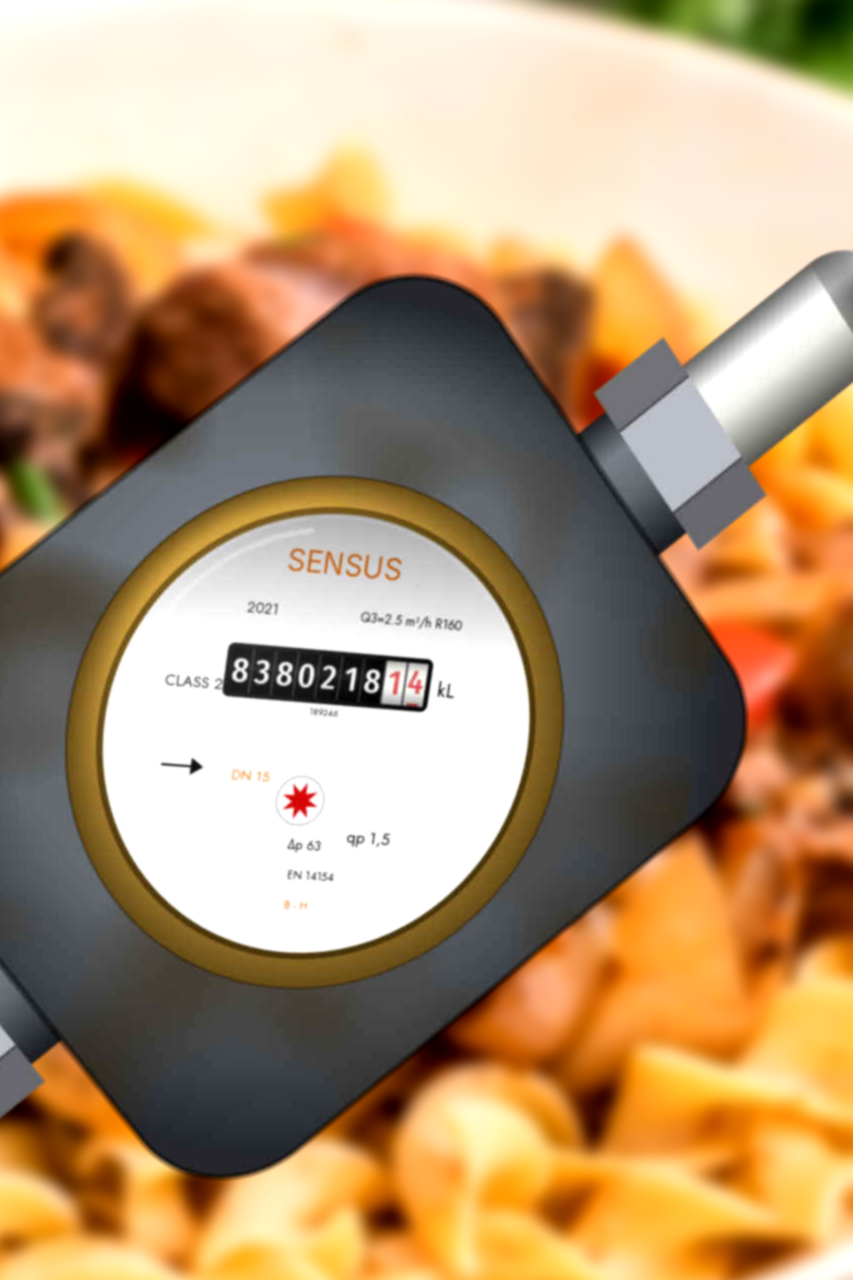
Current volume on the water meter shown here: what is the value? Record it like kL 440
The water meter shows kL 8380218.14
